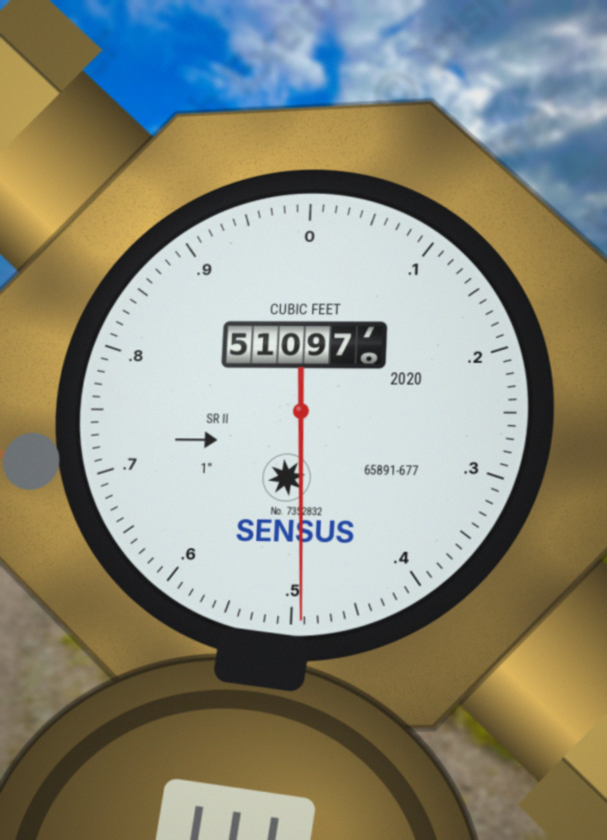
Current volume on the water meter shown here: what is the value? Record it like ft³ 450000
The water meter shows ft³ 510977.49
